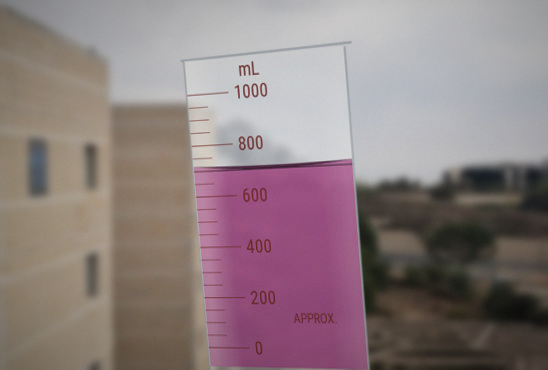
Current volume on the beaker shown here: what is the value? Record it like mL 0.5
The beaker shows mL 700
